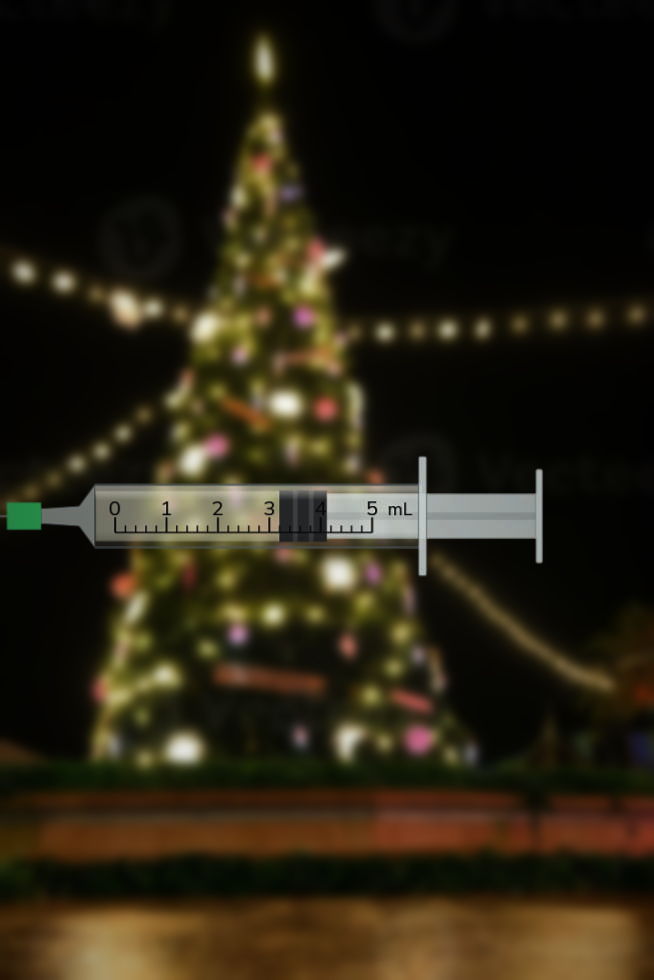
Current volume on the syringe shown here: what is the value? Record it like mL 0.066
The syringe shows mL 3.2
